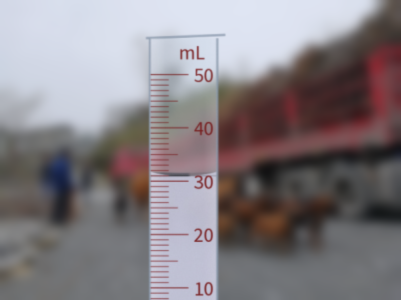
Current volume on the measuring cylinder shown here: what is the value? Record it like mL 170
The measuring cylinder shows mL 31
